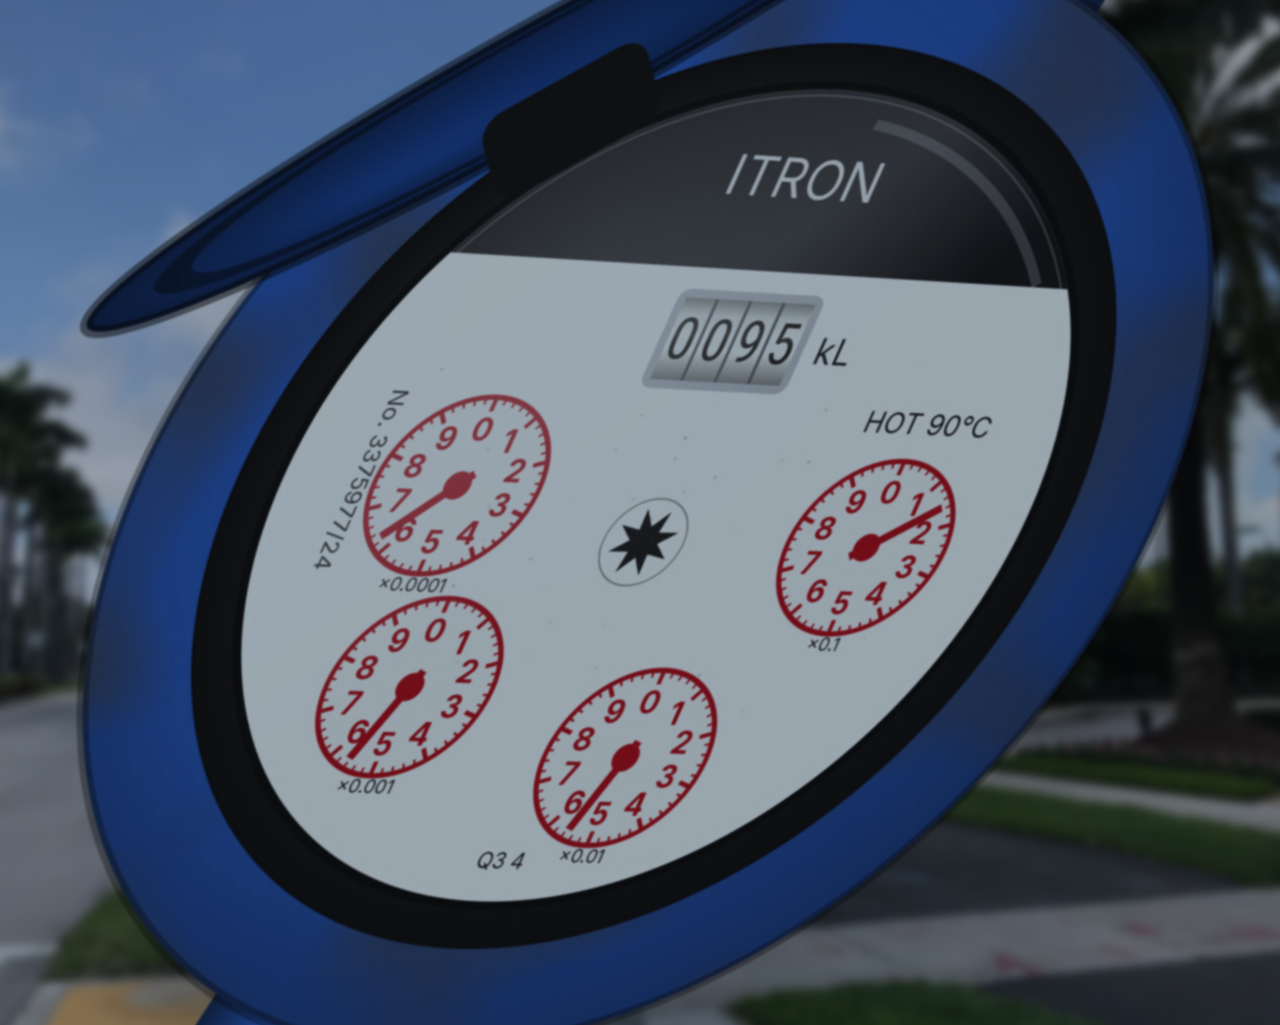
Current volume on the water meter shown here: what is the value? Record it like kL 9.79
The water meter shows kL 95.1556
